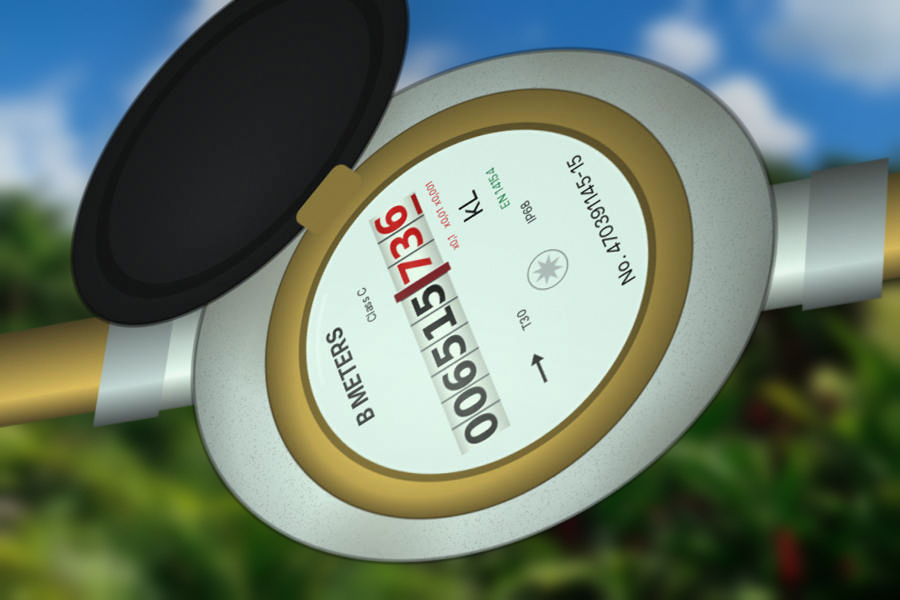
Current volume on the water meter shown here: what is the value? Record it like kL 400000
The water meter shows kL 6515.736
